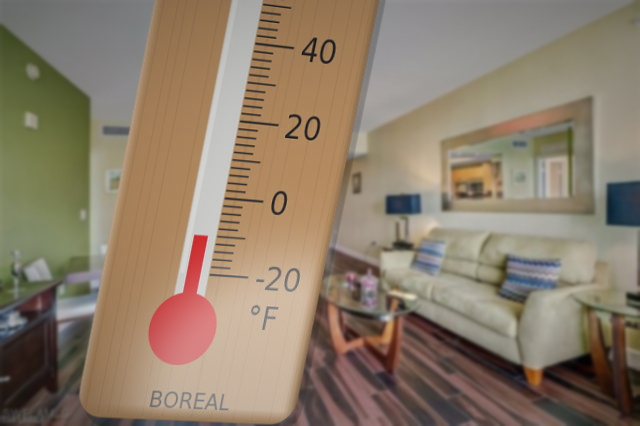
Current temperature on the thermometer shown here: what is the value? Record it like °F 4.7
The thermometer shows °F -10
